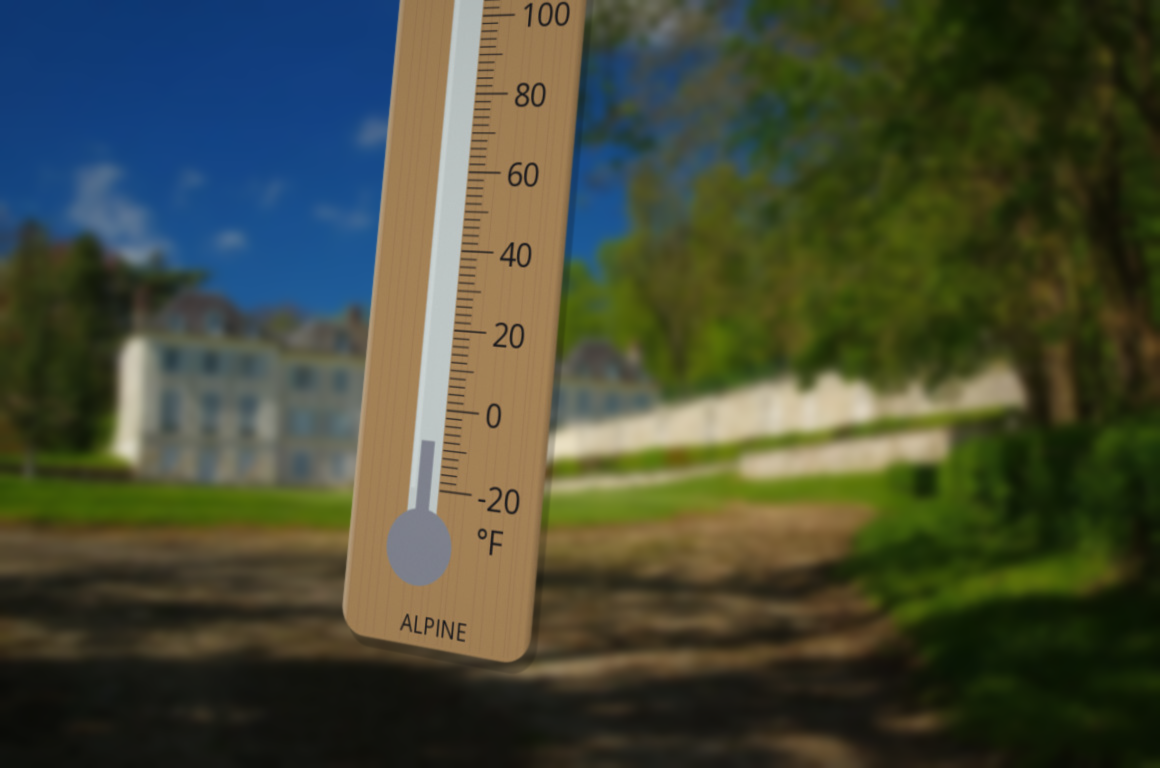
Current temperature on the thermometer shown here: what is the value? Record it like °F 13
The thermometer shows °F -8
